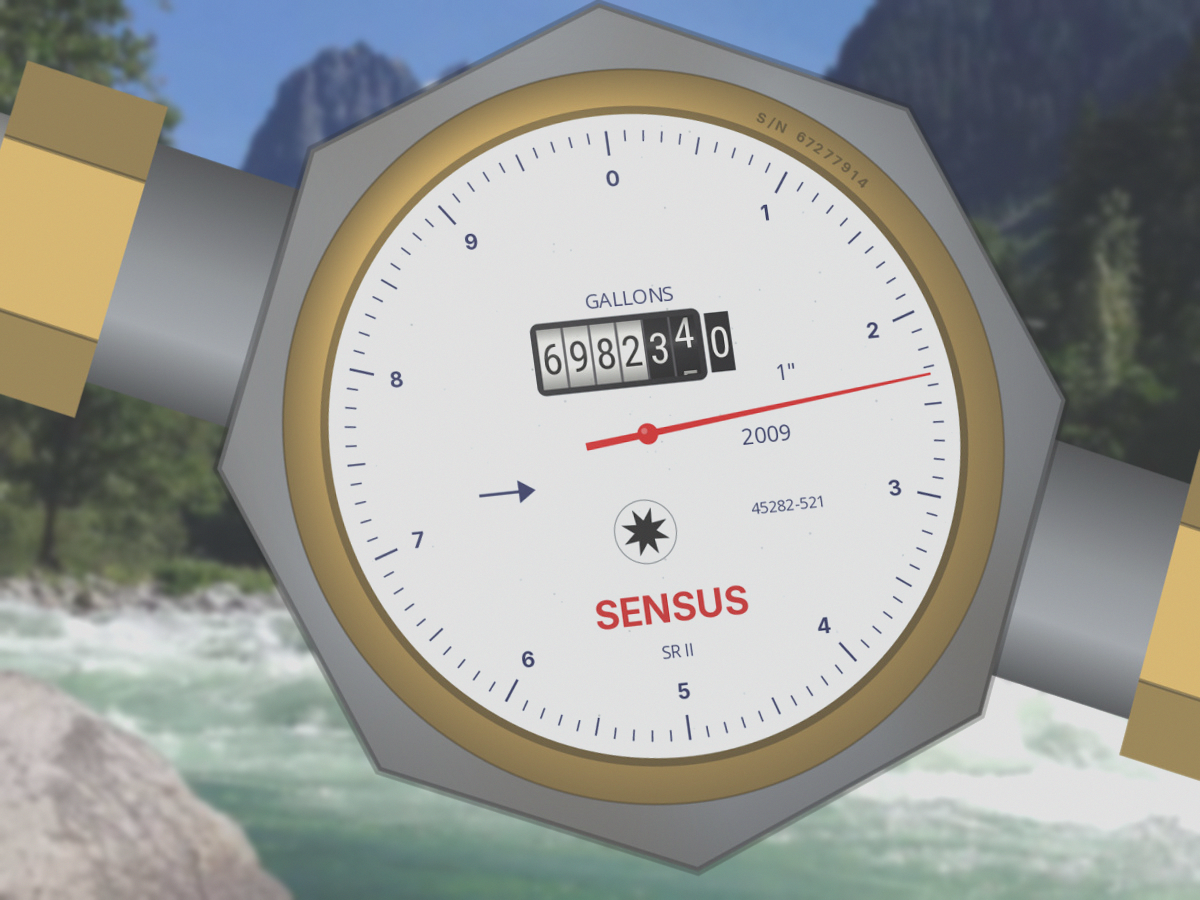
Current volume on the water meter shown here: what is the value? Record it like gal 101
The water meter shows gal 6982342.3
